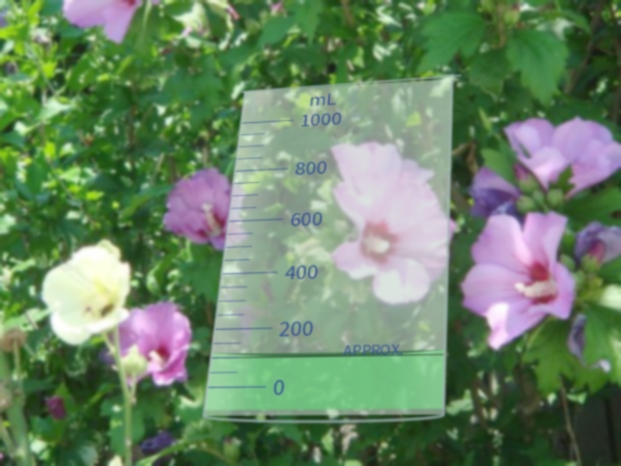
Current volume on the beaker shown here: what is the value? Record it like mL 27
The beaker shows mL 100
